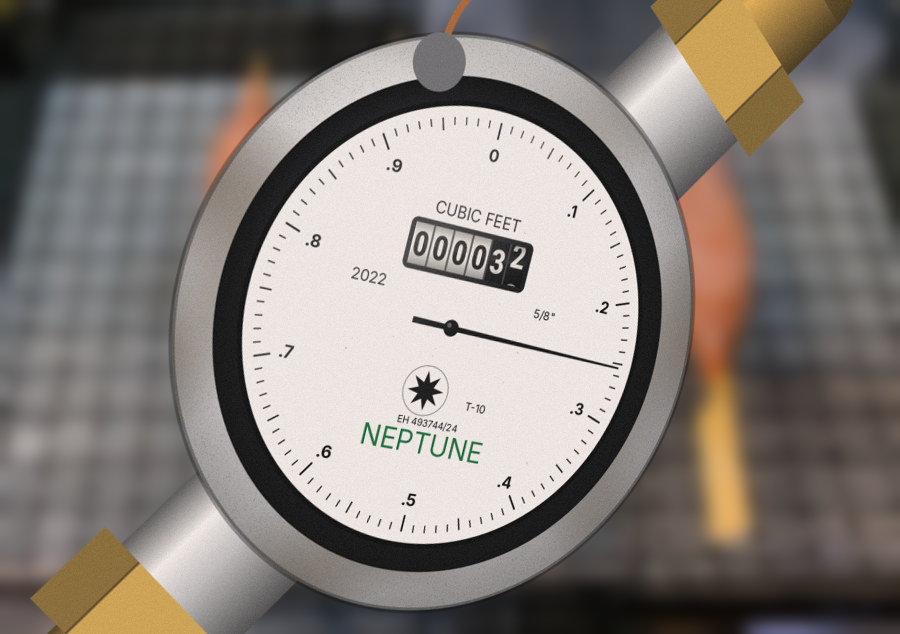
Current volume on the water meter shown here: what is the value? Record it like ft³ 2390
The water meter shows ft³ 32.25
